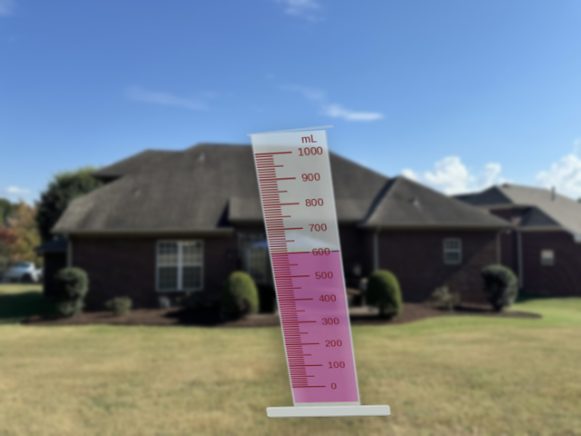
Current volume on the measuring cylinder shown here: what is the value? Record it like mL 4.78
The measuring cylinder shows mL 600
